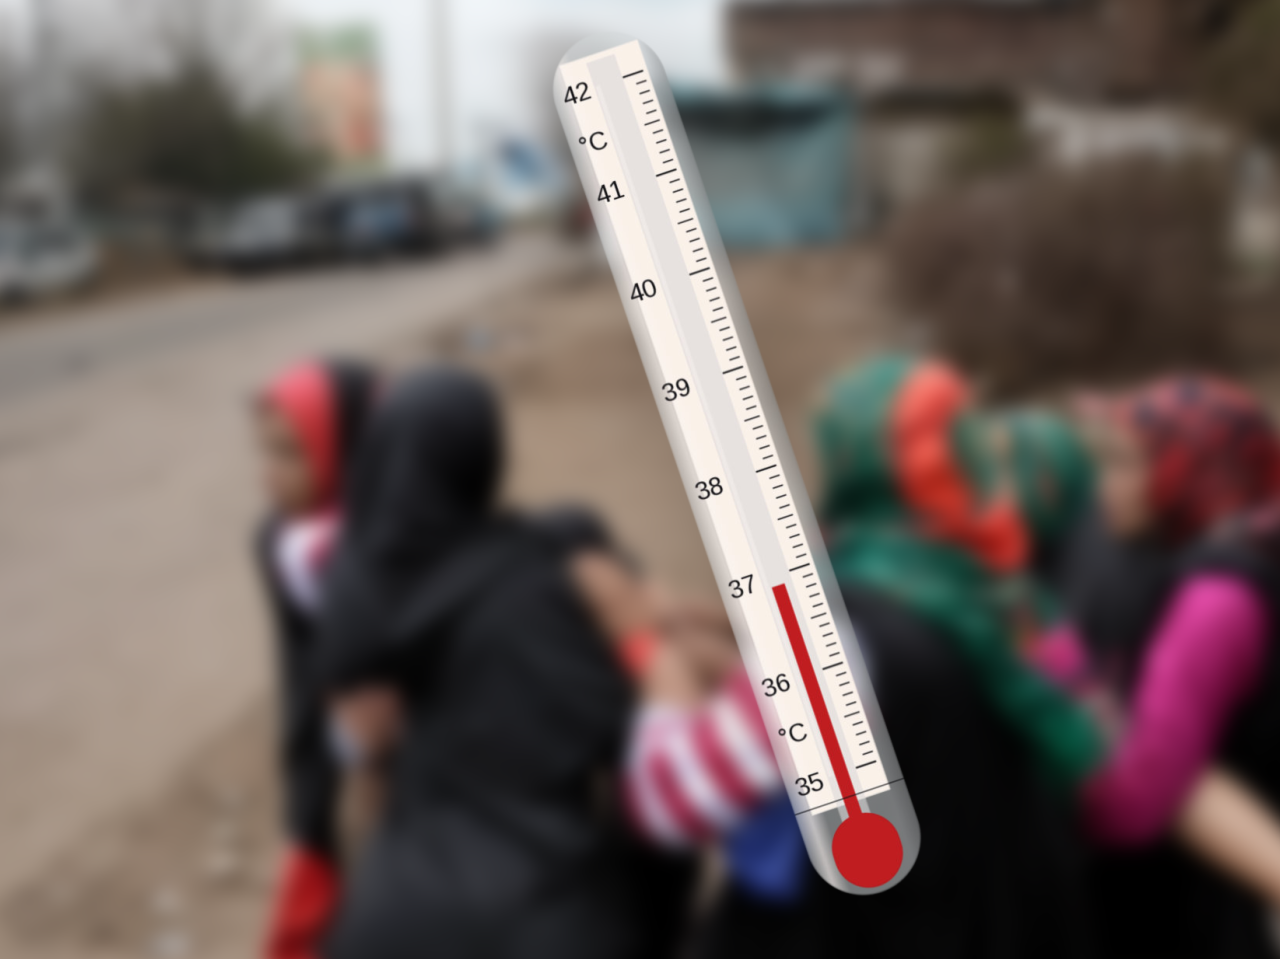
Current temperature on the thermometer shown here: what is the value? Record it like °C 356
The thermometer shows °C 36.9
